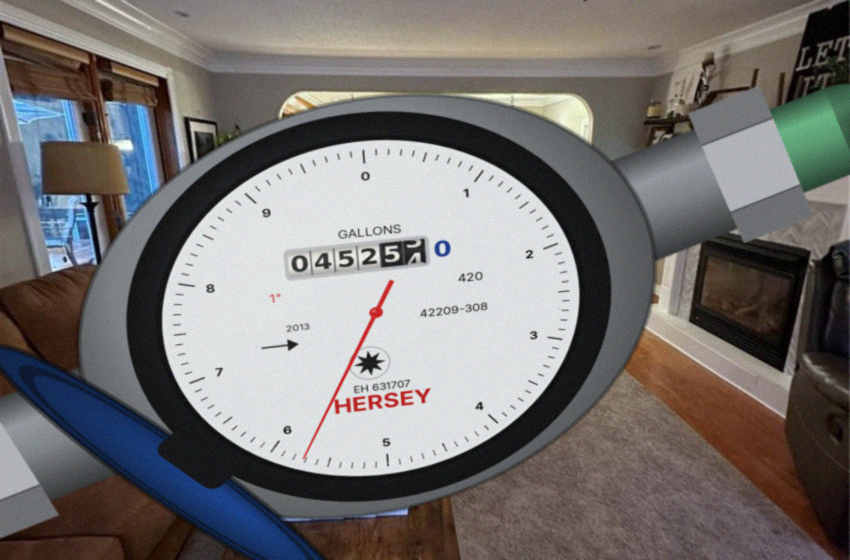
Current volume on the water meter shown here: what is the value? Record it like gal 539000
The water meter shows gal 452535.7
